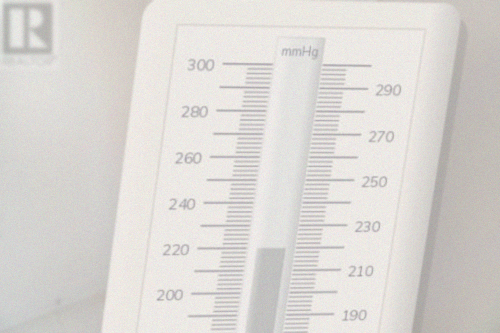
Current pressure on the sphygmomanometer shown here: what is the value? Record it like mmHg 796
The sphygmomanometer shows mmHg 220
